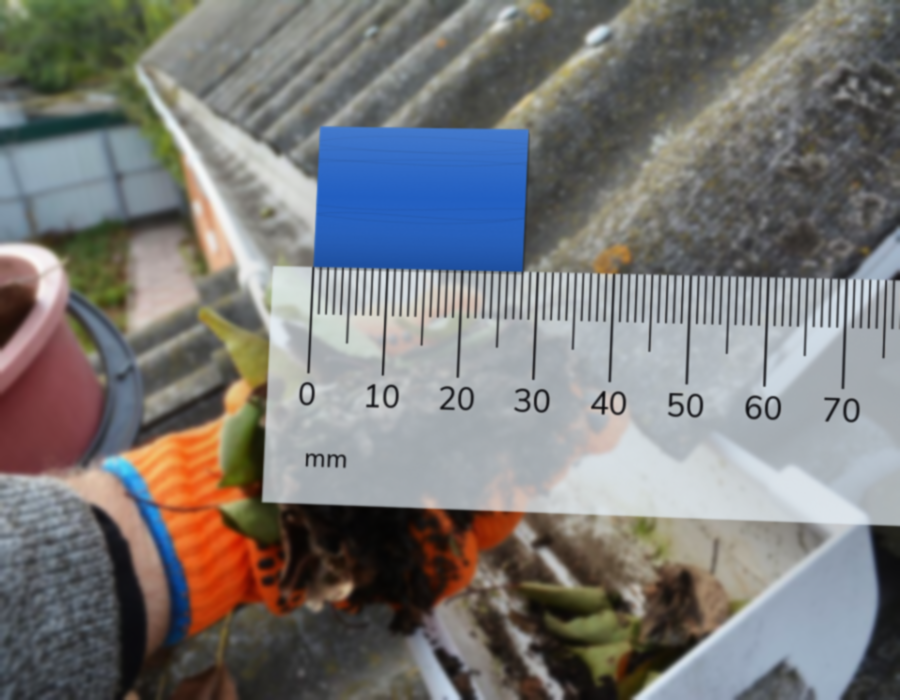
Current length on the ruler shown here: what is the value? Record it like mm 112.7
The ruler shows mm 28
